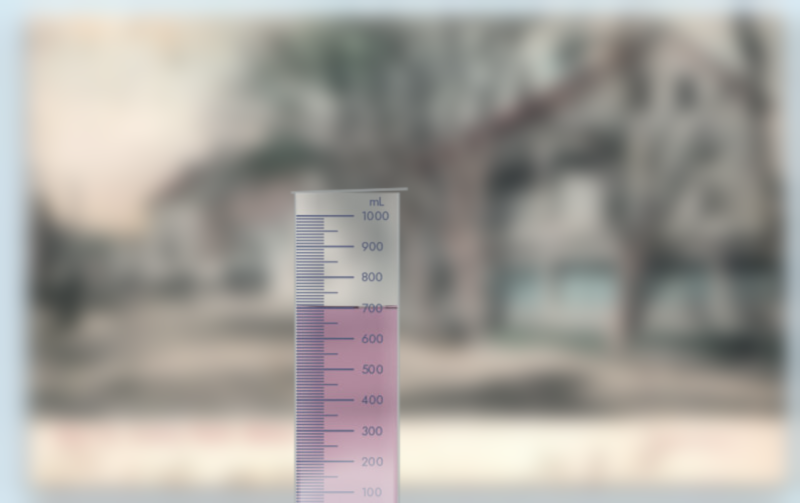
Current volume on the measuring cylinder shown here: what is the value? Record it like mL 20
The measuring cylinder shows mL 700
